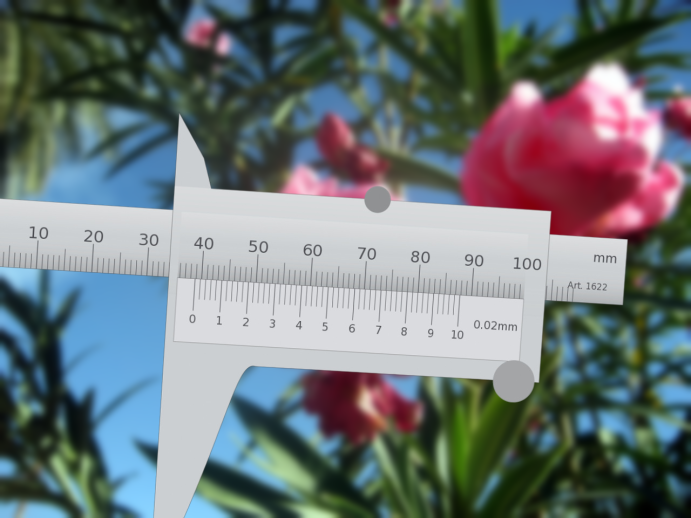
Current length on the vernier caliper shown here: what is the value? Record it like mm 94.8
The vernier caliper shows mm 38.8
